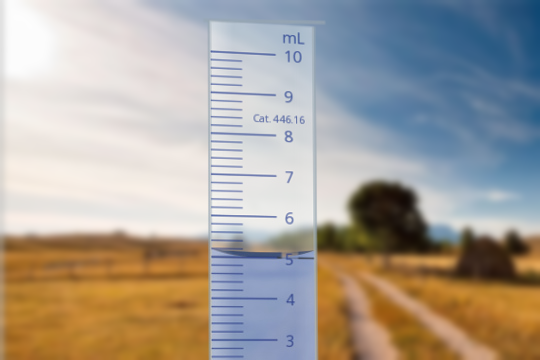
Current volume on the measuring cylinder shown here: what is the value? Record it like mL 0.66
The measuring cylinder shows mL 5
